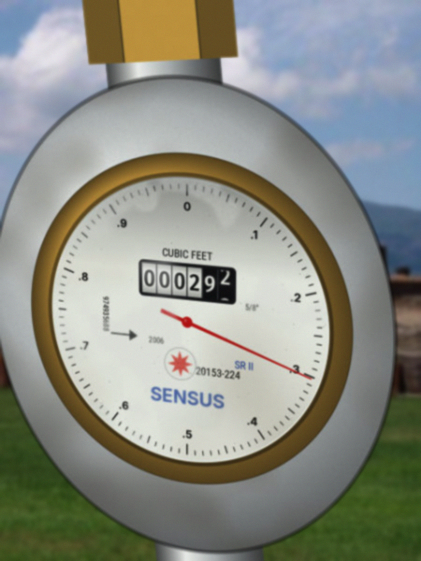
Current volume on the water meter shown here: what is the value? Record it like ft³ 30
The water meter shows ft³ 292.30
